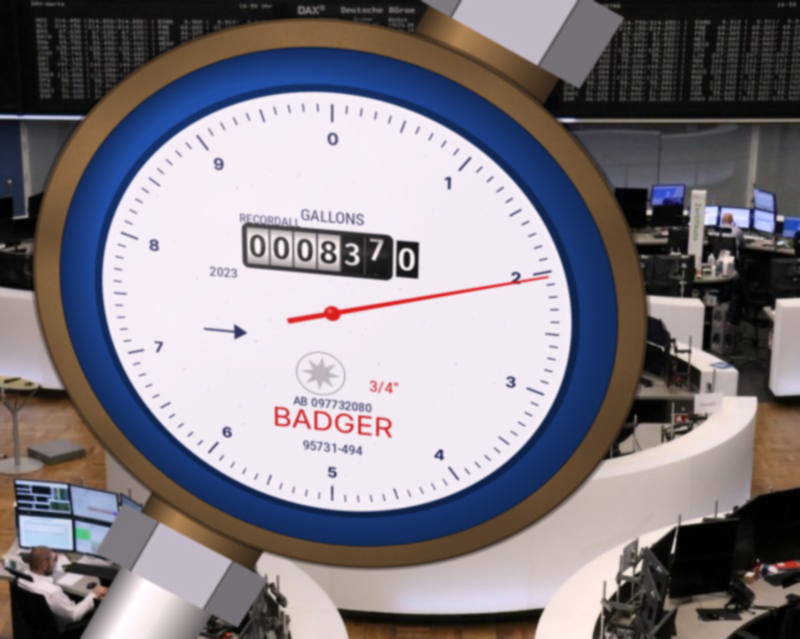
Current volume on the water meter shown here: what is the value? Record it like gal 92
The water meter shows gal 8372.0
